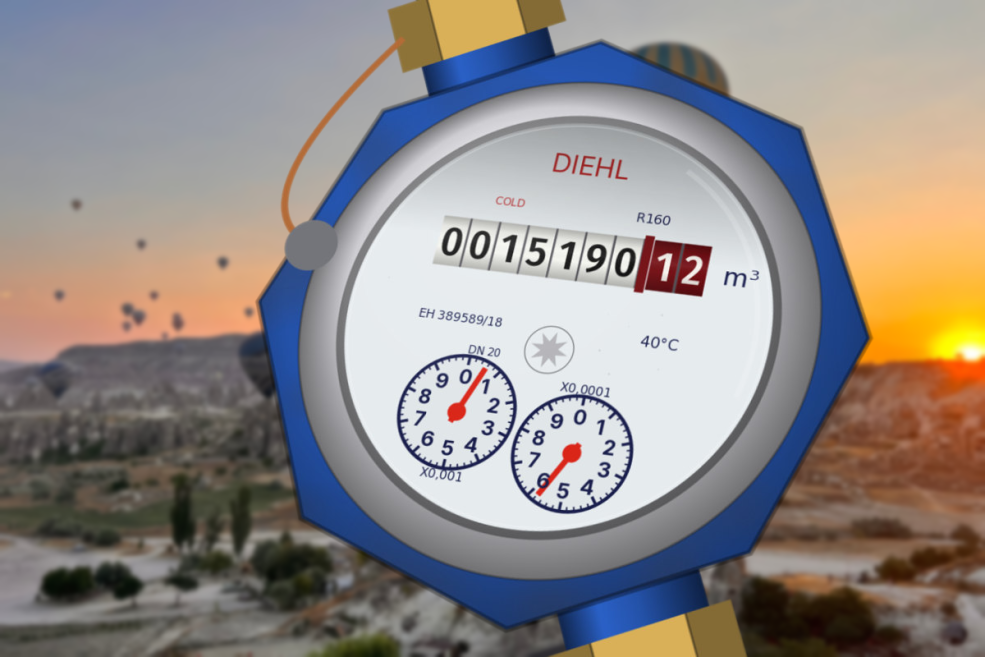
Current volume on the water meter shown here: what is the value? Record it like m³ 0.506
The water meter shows m³ 15190.1205
